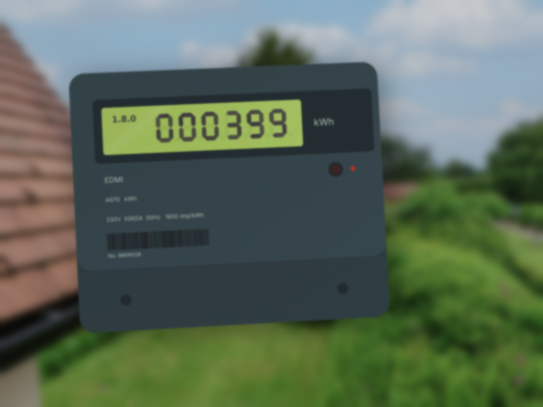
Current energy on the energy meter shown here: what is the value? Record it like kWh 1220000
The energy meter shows kWh 399
